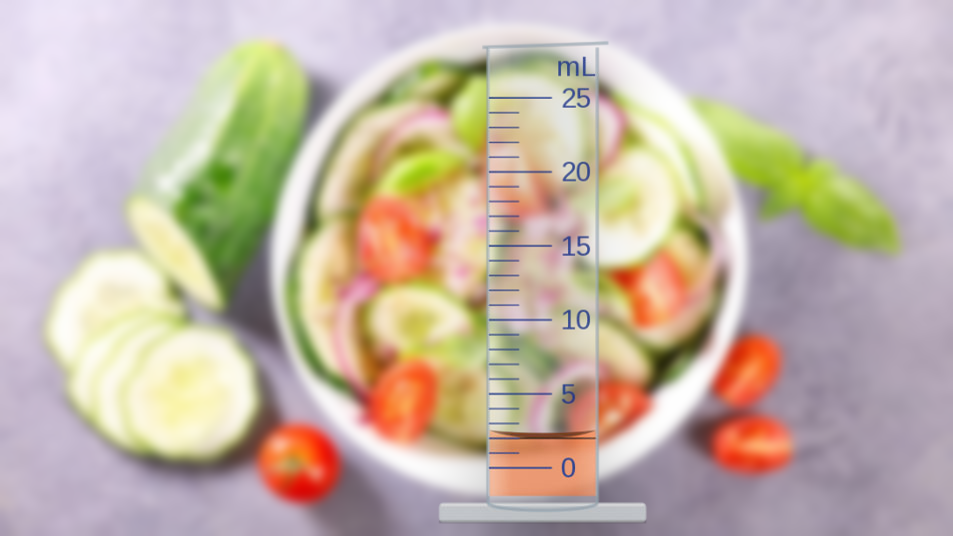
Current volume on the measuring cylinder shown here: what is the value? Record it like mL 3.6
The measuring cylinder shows mL 2
